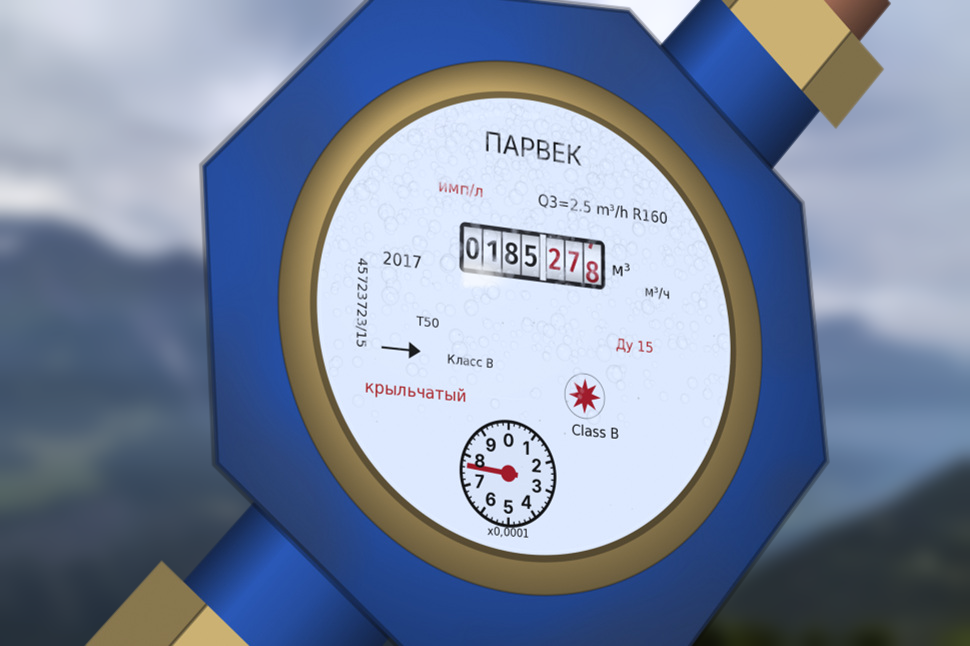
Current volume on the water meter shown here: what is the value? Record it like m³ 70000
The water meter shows m³ 185.2777
